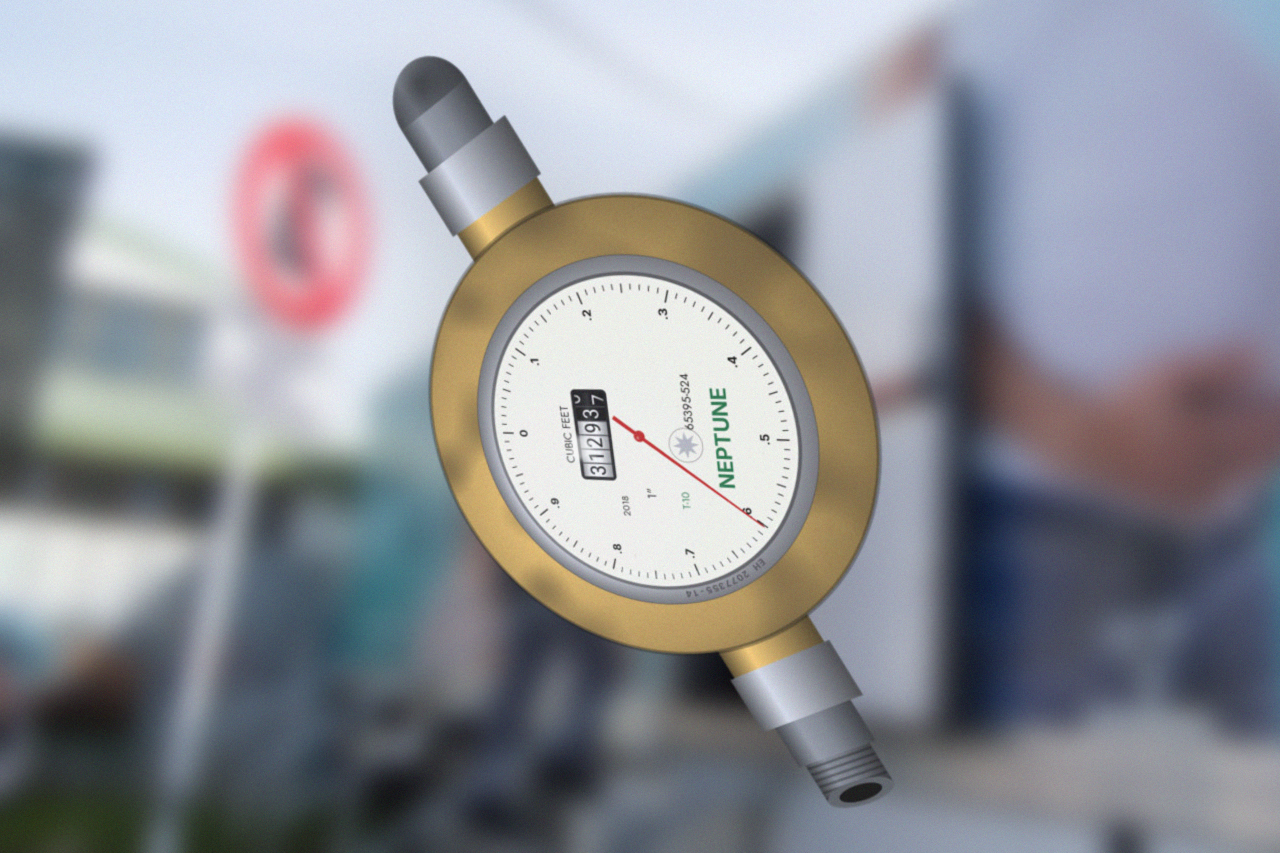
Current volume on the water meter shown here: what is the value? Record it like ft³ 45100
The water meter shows ft³ 312936.60
